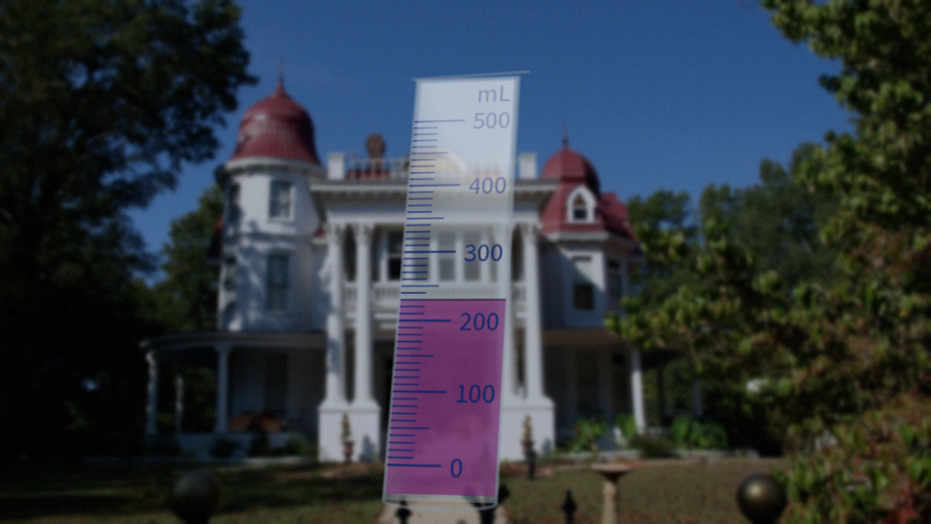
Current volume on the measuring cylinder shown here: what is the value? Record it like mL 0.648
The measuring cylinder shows mL 230
